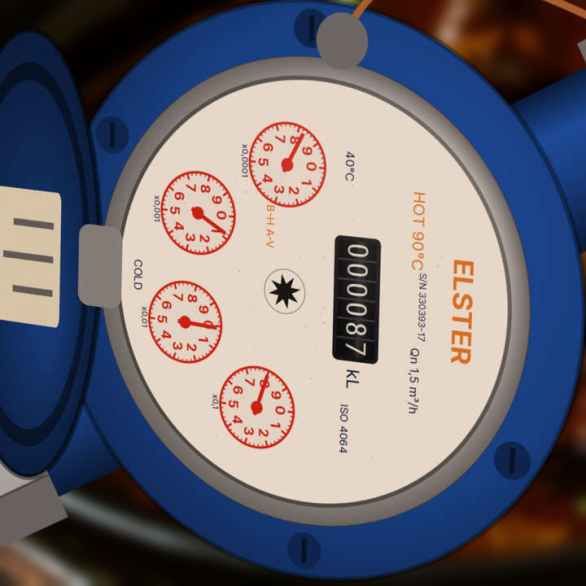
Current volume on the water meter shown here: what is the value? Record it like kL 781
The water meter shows kL 87.8008
